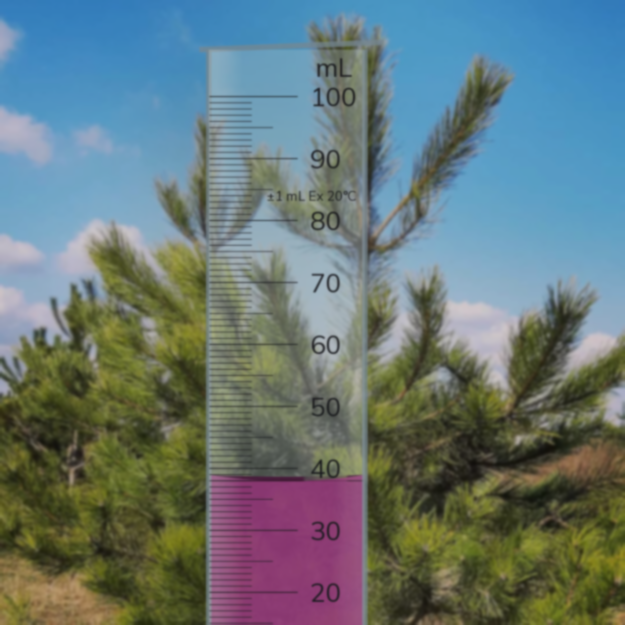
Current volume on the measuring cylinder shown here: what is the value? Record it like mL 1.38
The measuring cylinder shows mL 38
